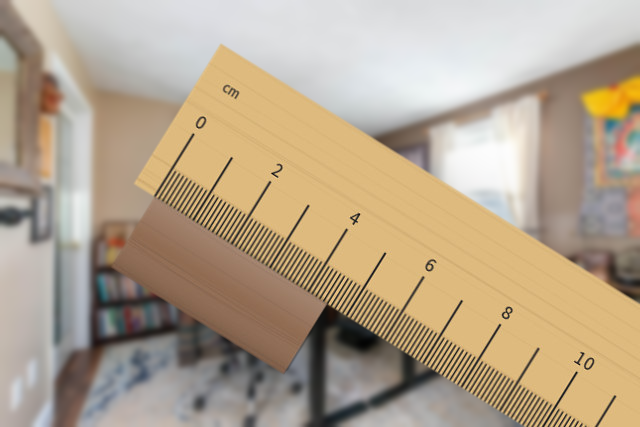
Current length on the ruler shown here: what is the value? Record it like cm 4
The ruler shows cm 4.5
